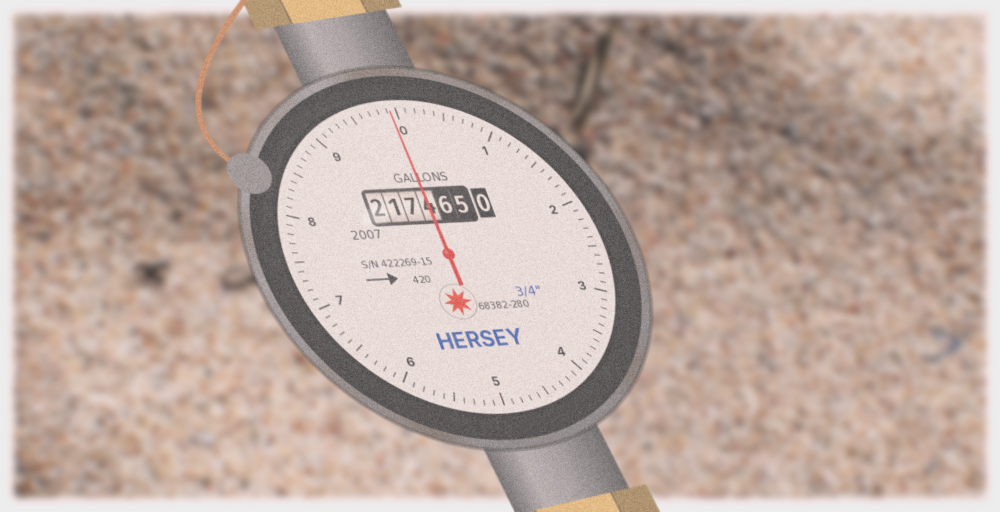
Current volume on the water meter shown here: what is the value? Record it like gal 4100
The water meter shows gal 2174649.9
